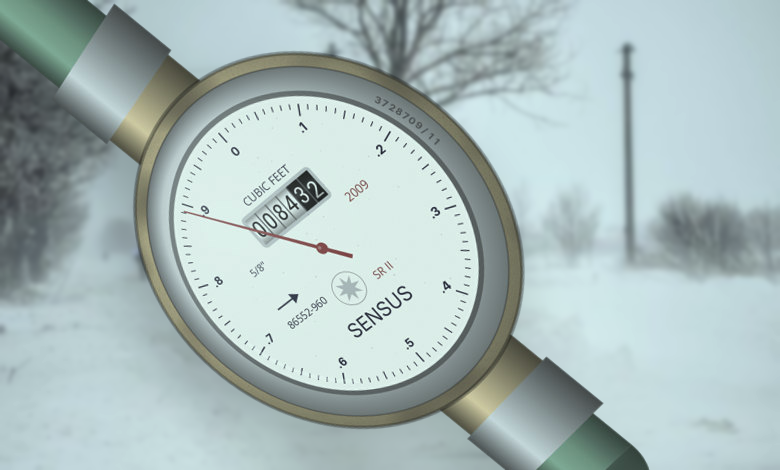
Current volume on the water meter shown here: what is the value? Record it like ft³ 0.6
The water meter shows ft³ 8431.89
